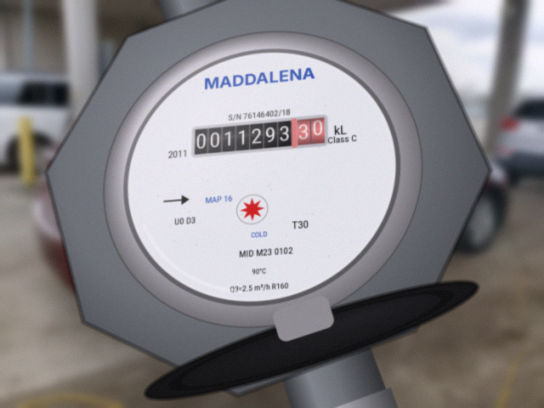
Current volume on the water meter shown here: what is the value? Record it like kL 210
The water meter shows kL 11293.30
